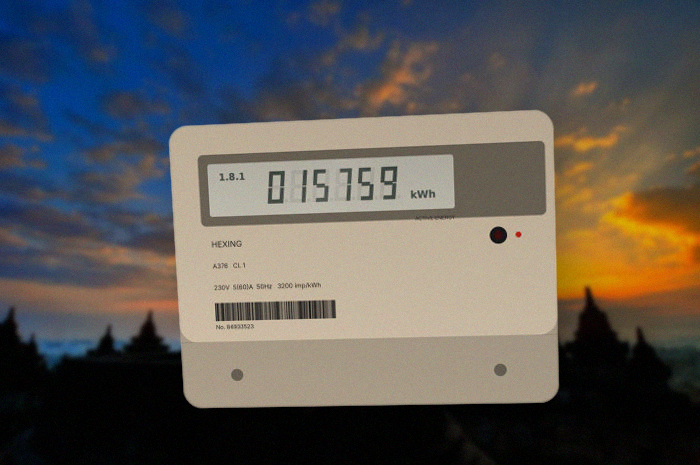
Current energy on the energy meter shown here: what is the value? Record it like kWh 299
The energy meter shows kWh 15759
